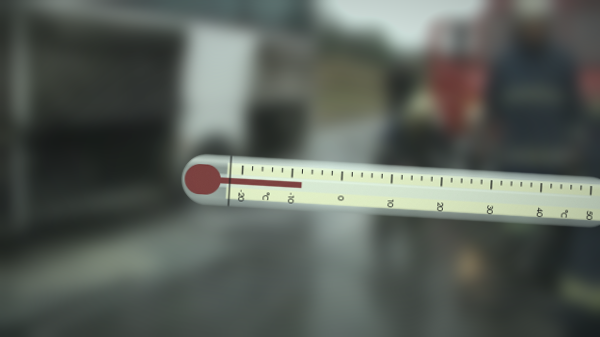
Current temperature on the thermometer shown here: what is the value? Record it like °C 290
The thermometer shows °C -8
